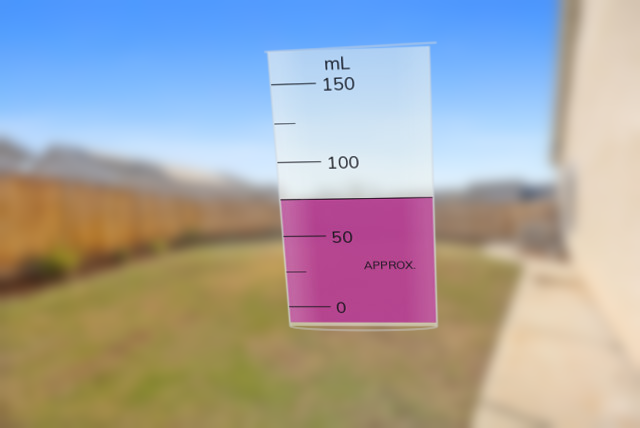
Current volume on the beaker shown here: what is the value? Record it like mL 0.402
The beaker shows mL 75
